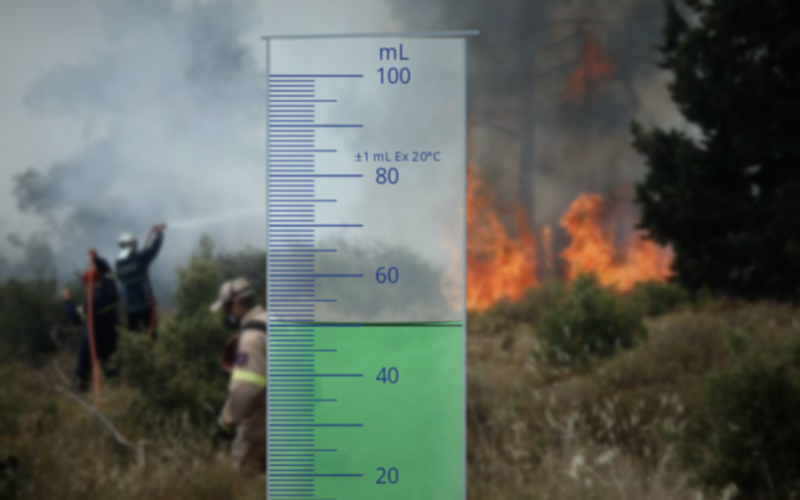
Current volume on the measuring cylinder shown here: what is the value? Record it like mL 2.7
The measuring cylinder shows mL 50
